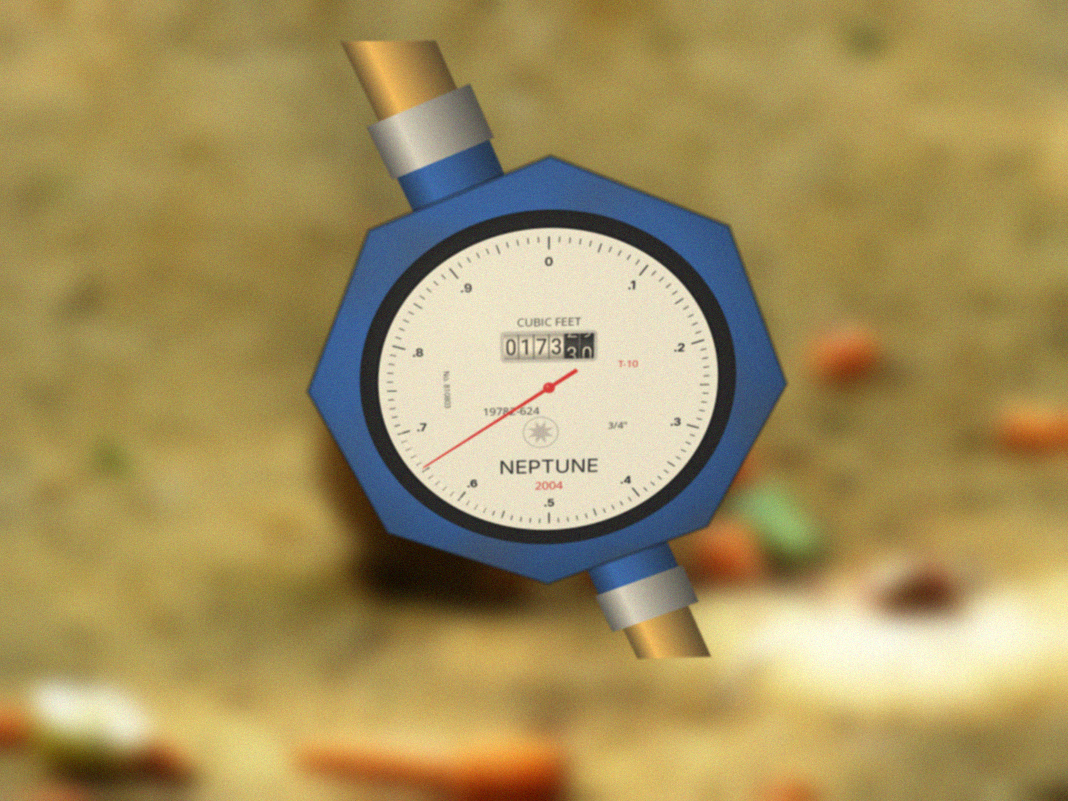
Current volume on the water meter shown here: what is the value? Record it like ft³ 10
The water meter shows ft³ 17329.65
